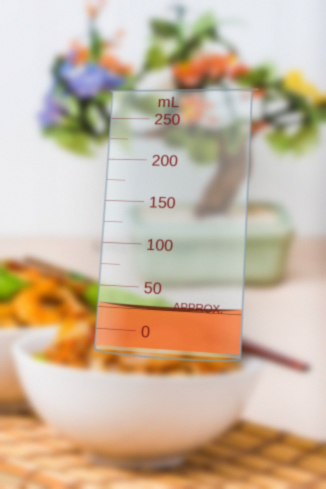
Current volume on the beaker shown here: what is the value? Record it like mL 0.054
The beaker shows mL 25
